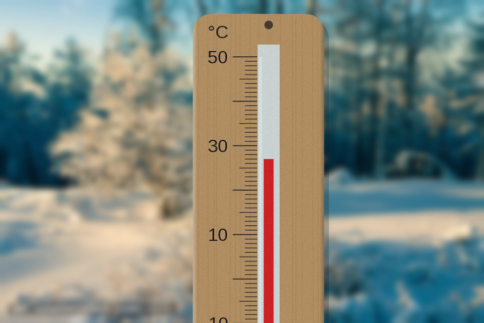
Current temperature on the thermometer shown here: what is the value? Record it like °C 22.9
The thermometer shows °C 27
